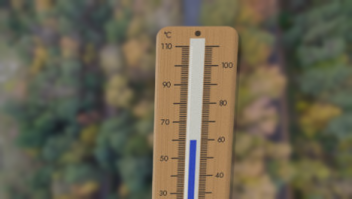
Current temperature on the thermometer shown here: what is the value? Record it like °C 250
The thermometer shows °C 60
